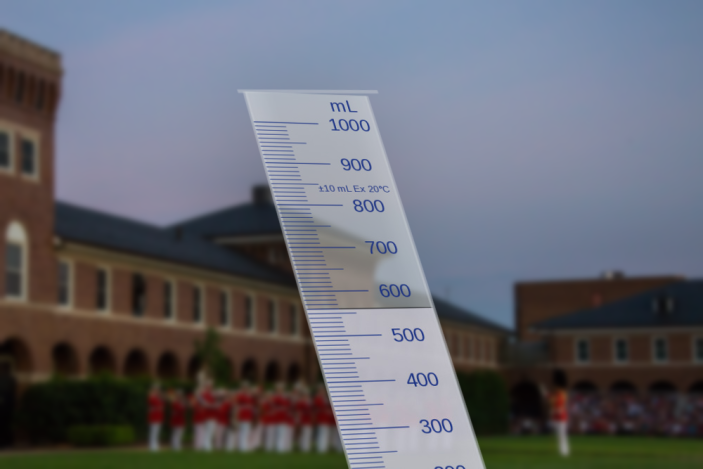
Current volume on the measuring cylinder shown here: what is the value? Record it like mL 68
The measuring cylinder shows mL 560
